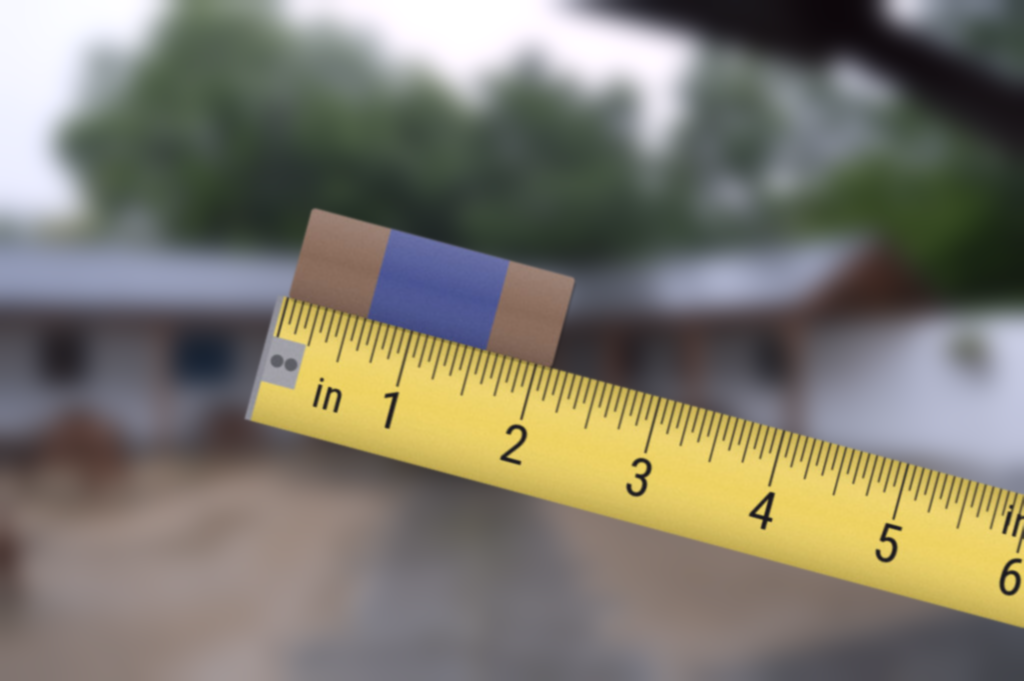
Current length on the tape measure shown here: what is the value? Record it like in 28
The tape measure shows in 2.125
